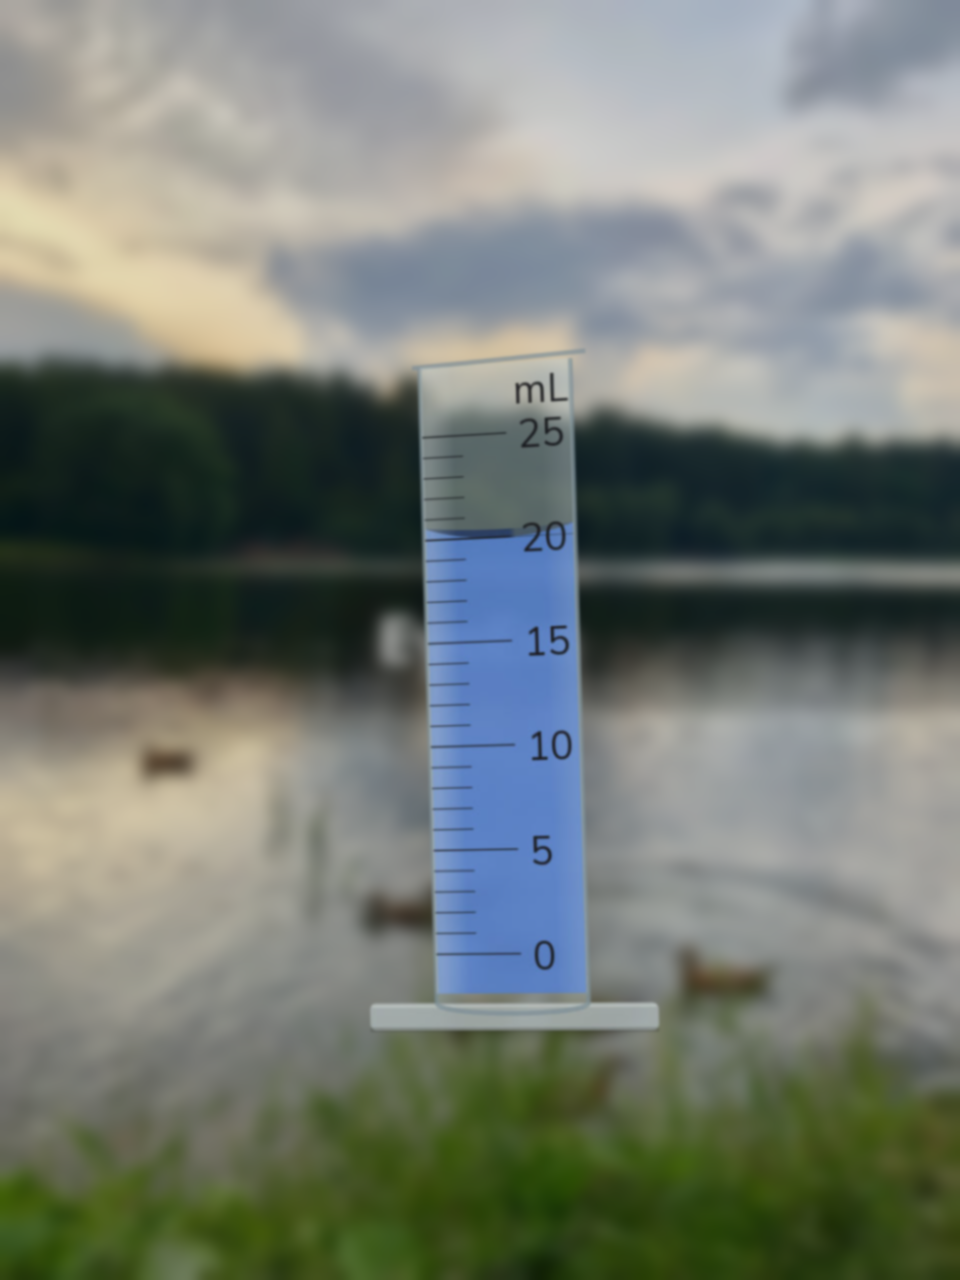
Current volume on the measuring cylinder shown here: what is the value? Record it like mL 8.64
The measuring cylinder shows mL 20
